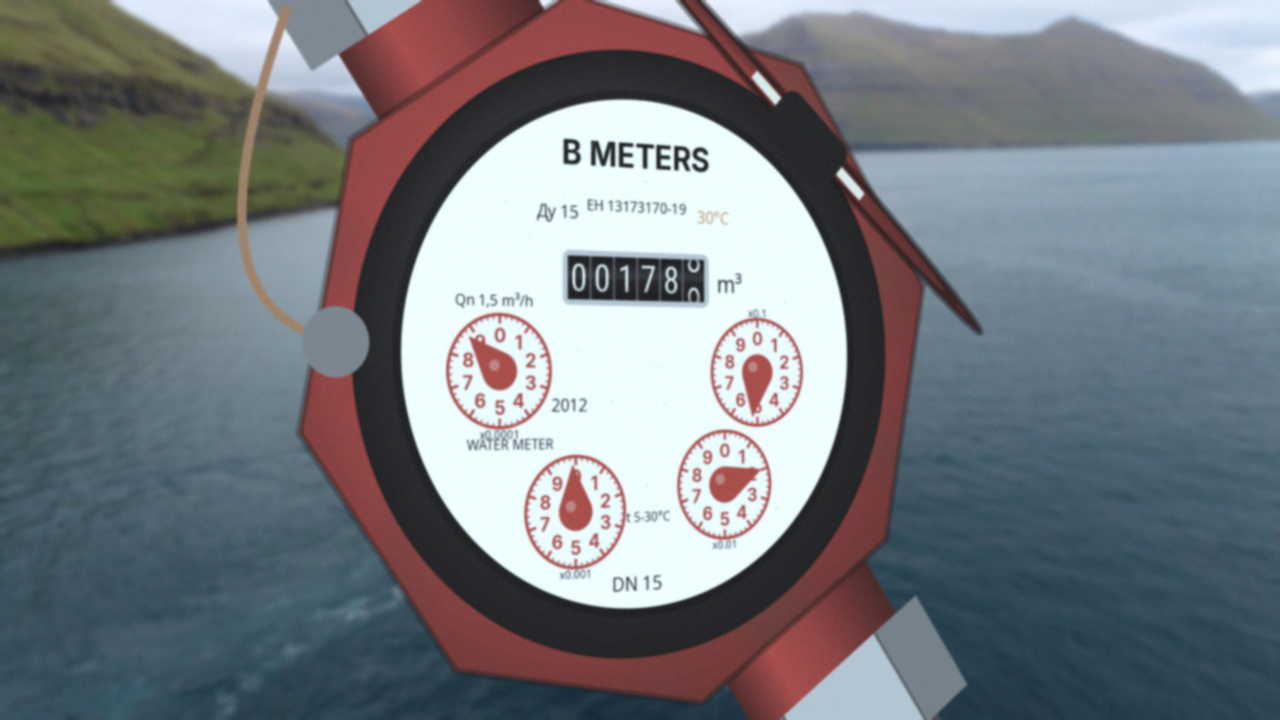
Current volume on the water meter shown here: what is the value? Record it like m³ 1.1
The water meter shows m³ 1788.5198
